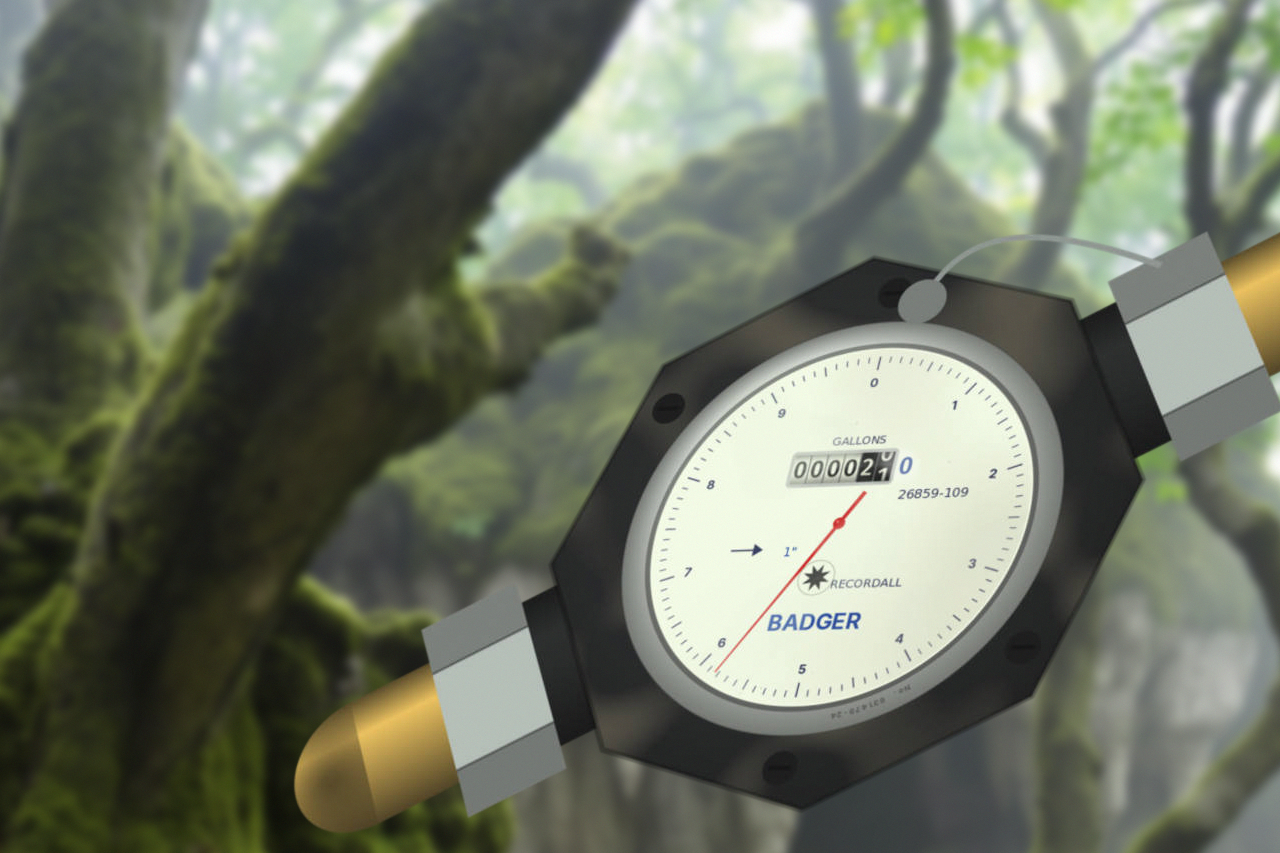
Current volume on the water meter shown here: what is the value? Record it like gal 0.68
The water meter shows gal 205.8
